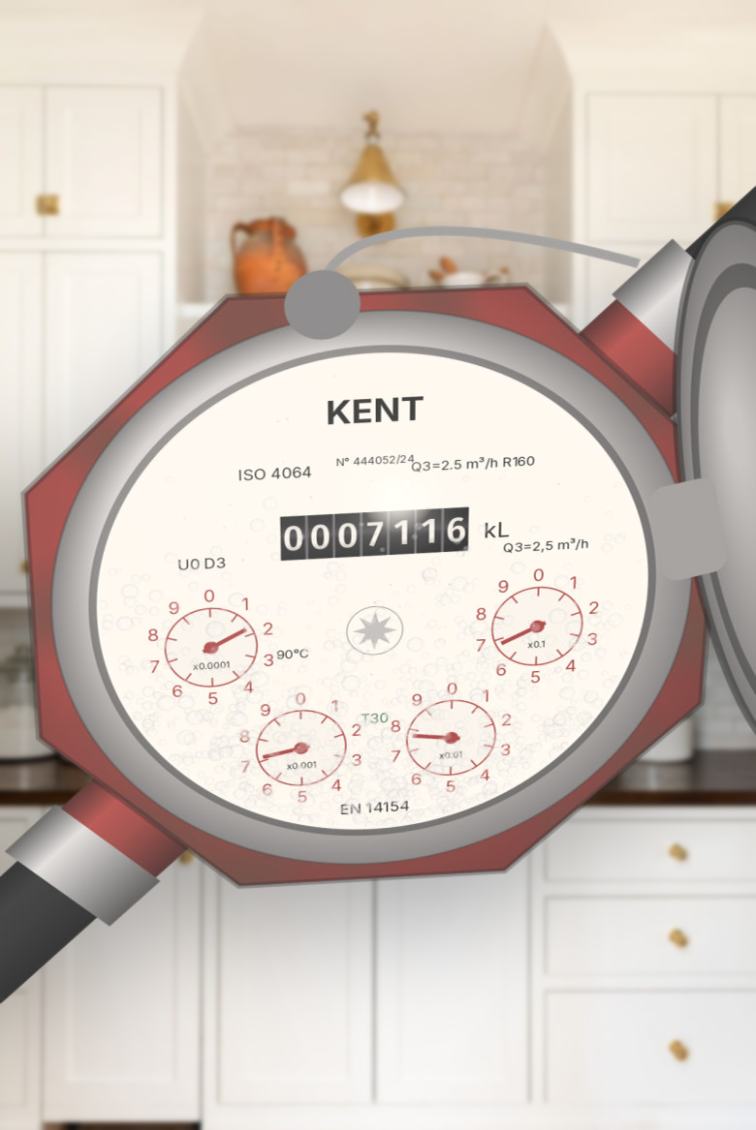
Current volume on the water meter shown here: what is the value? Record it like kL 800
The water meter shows kL 7116.6771
